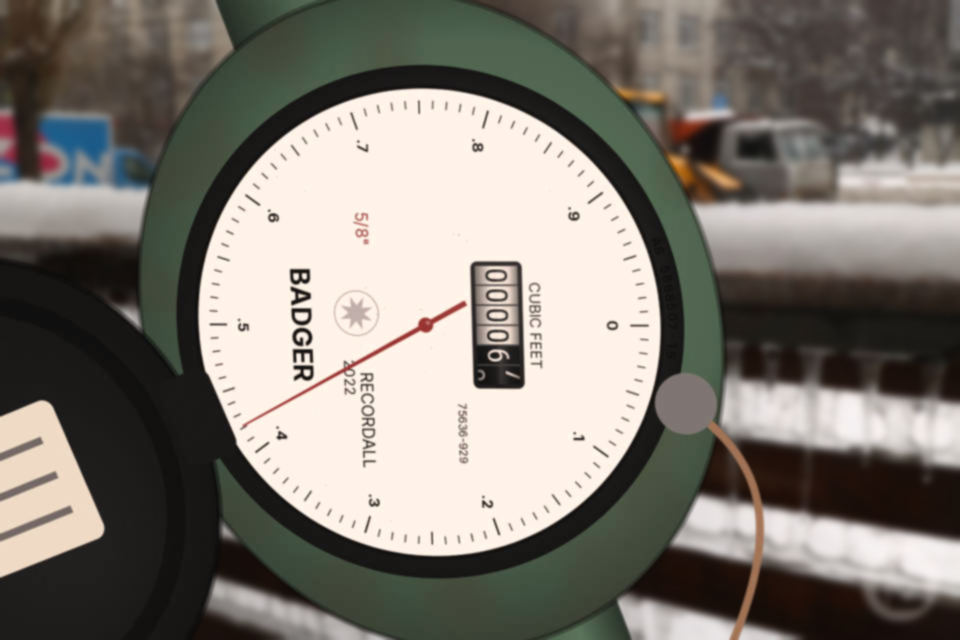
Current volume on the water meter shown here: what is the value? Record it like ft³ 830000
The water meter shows ft³ 67.42
